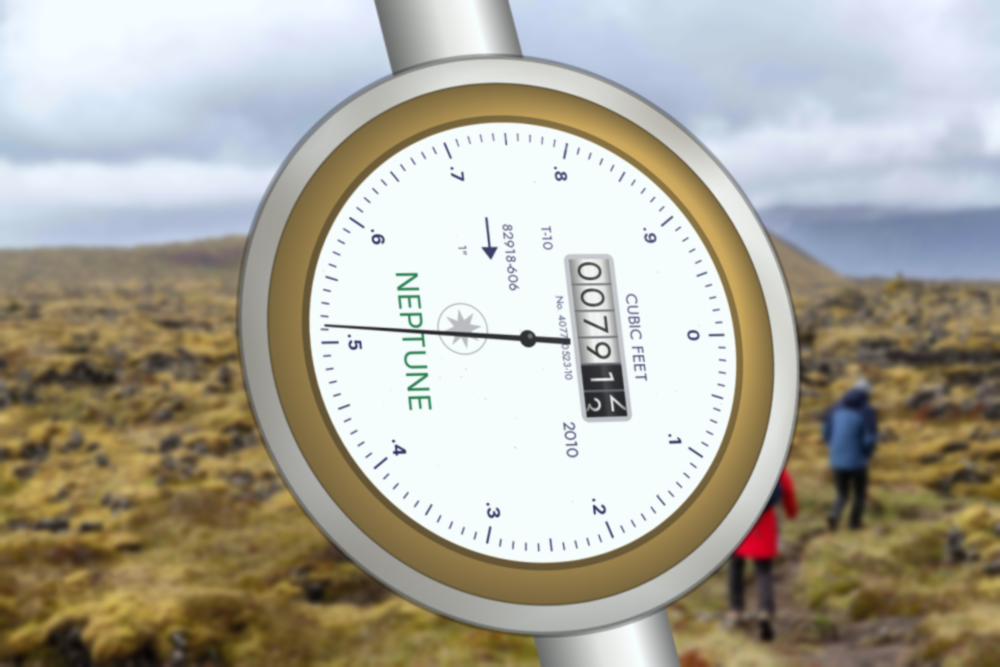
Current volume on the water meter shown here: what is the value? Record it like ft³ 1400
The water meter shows ft³ 7912.51
